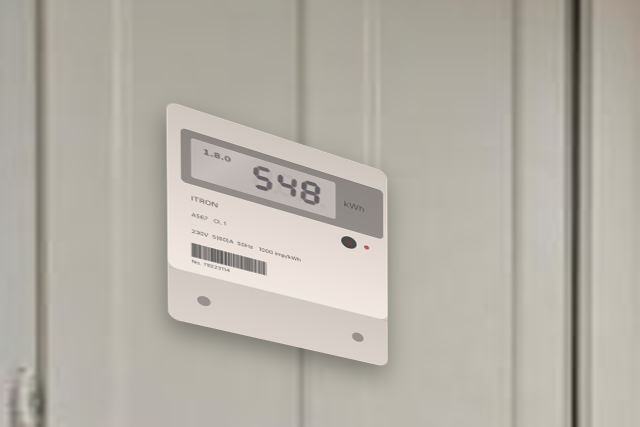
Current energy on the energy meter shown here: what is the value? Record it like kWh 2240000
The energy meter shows kWh 548
